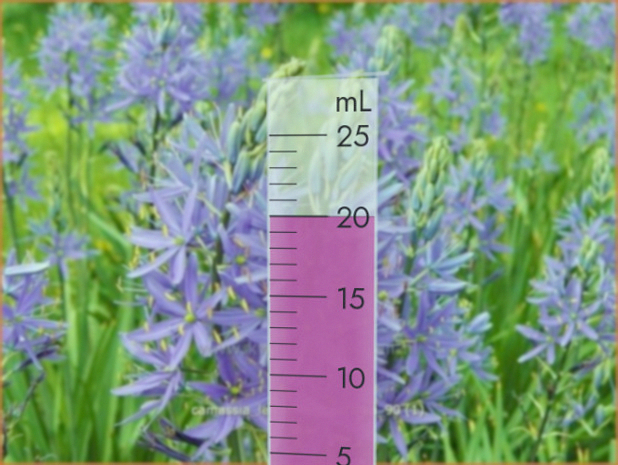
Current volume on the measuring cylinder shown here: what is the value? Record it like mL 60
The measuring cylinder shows mL 20
